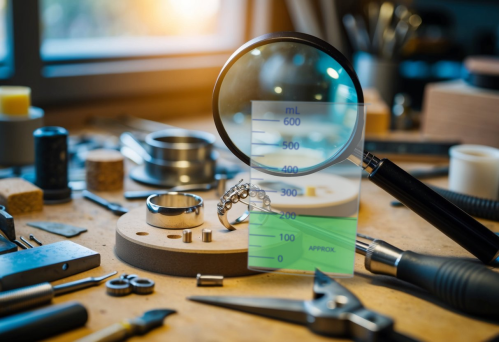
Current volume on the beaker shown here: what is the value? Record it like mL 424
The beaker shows mL 200
